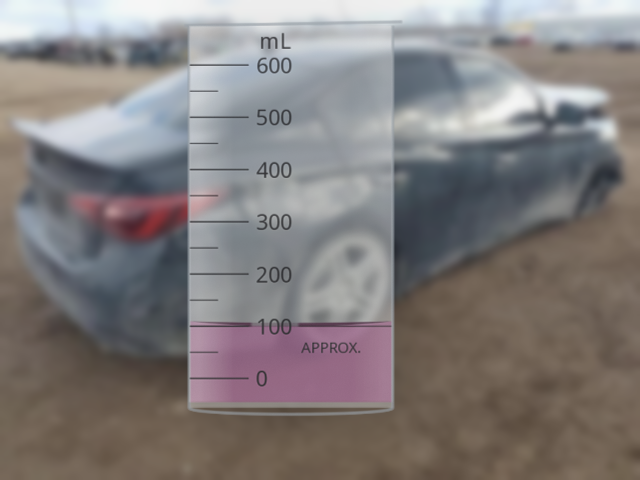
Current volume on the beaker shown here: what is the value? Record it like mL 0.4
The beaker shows mL 100
